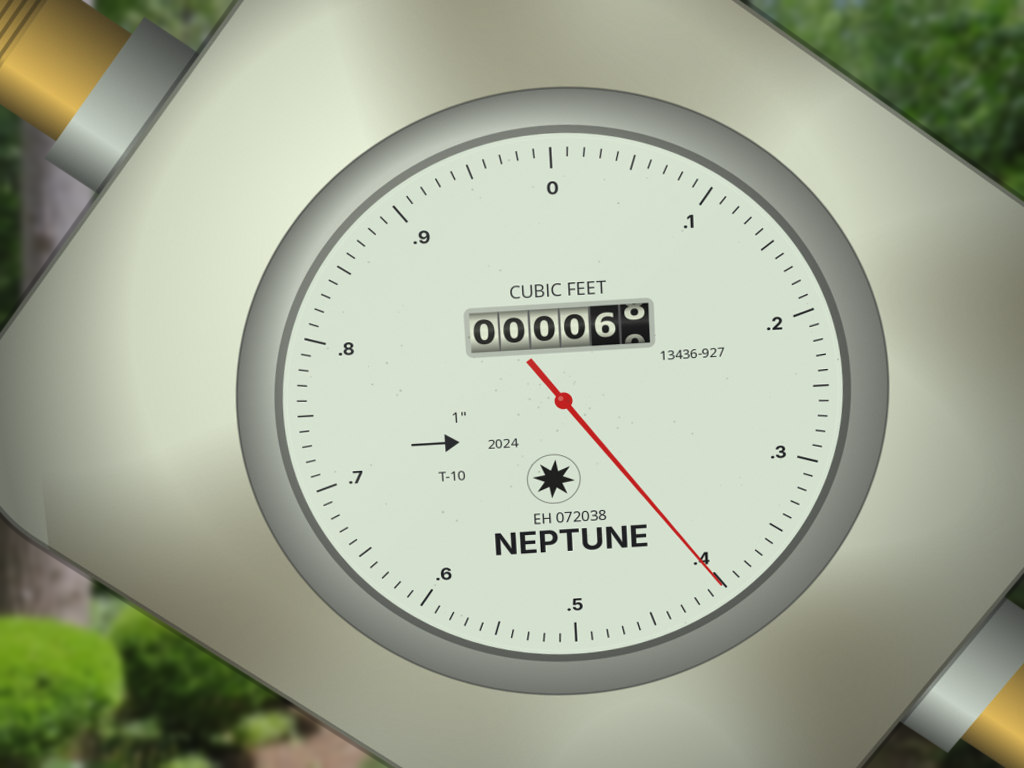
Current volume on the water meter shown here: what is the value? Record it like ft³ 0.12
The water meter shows ft³ 68.40
